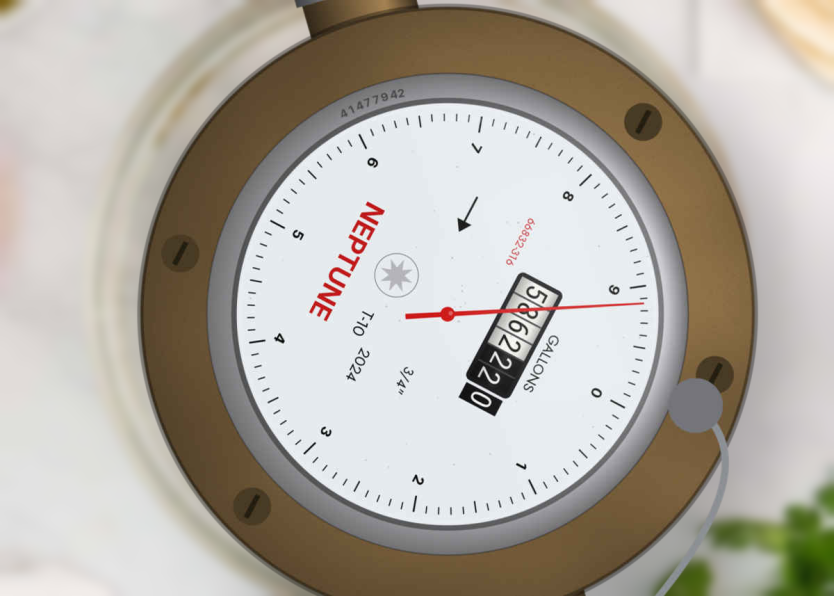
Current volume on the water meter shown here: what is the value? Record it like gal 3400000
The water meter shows gal 5862219.1
